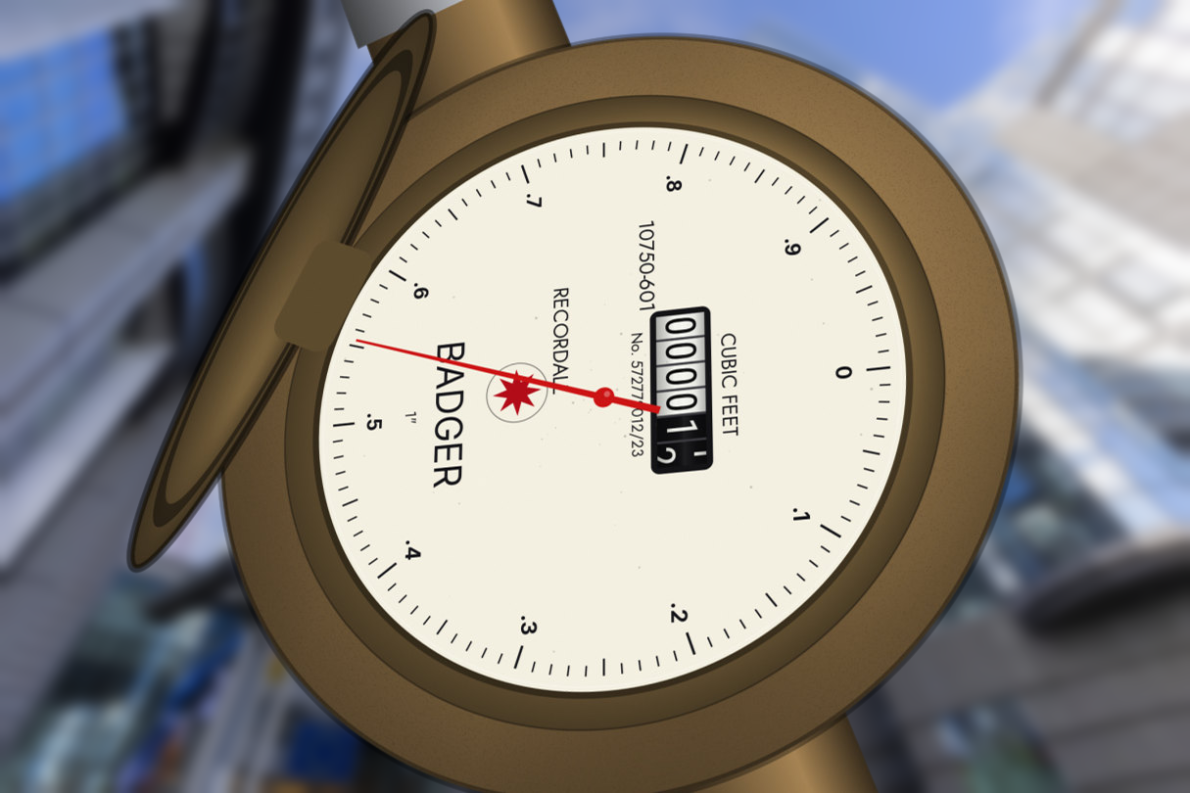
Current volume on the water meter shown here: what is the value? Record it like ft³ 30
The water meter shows ft³ 11.55
